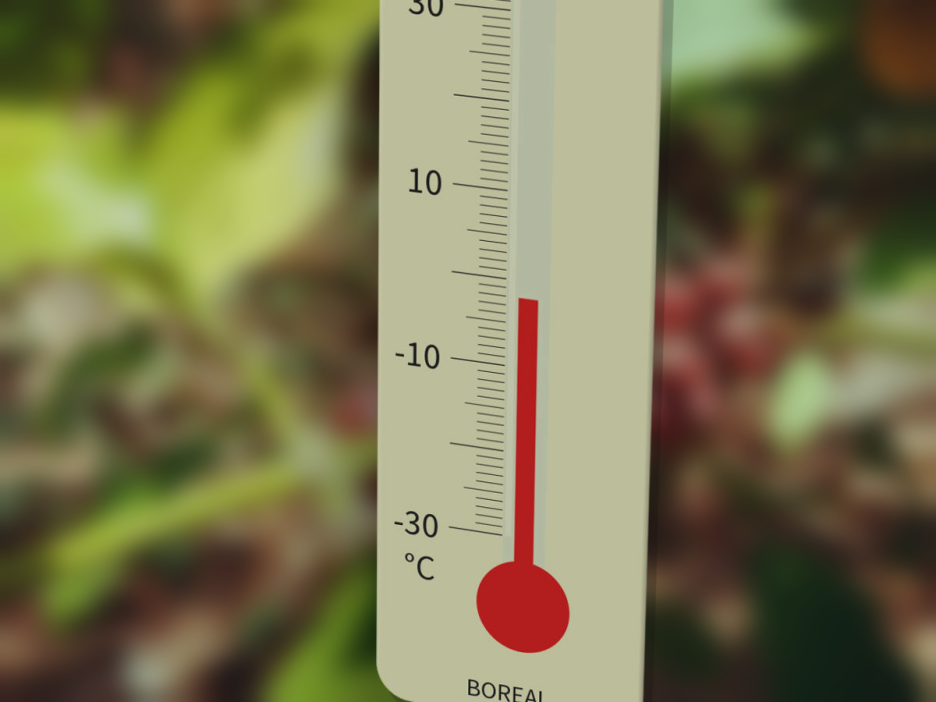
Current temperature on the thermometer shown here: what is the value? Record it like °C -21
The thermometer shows °C -2
